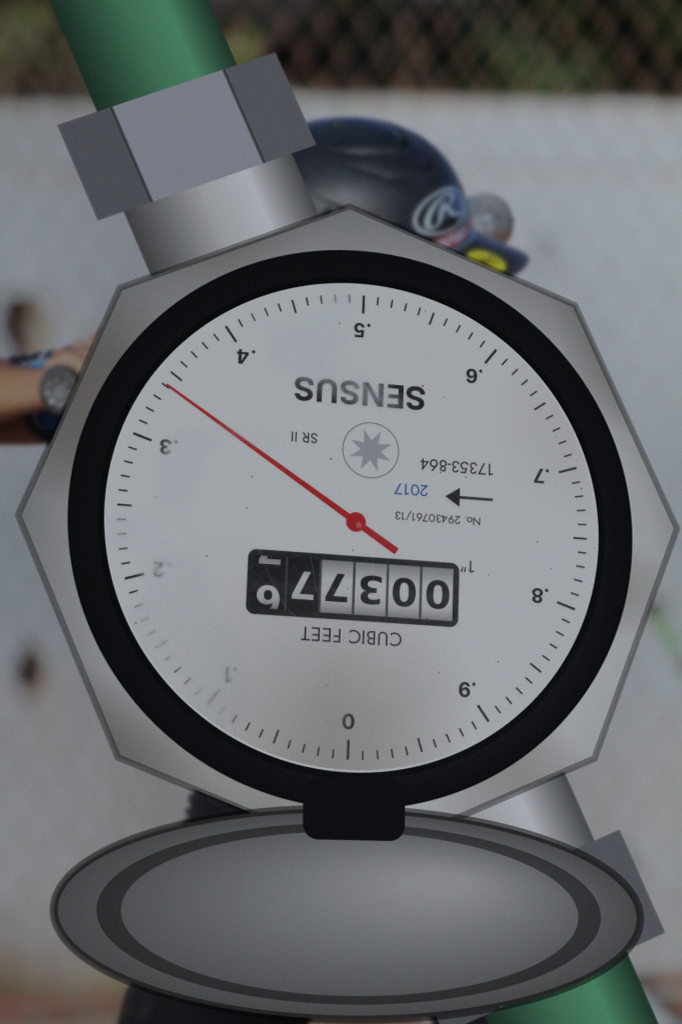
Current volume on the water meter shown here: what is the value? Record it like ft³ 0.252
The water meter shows ft³ 3776.34
